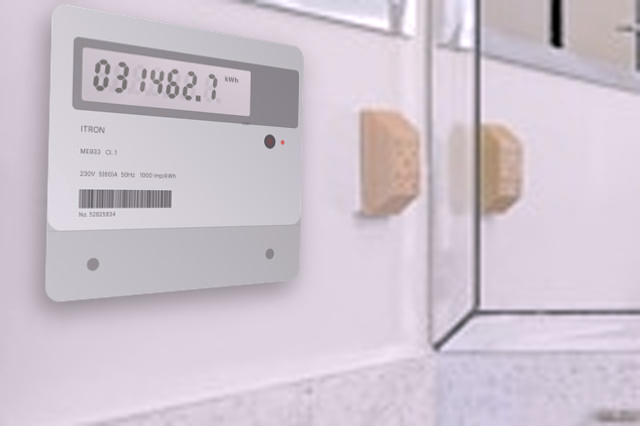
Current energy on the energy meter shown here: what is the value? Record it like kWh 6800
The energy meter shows kWh 31462.7
